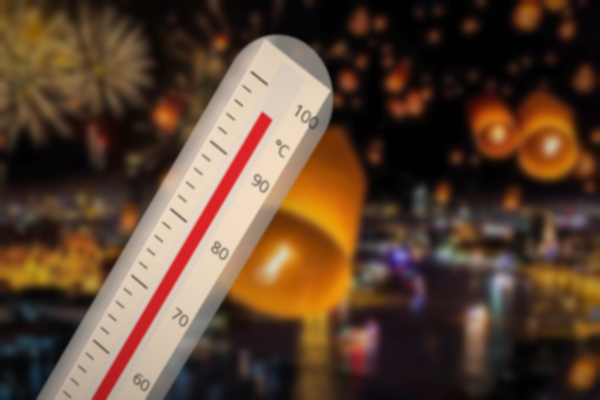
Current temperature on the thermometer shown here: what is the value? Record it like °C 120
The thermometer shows °C 97
